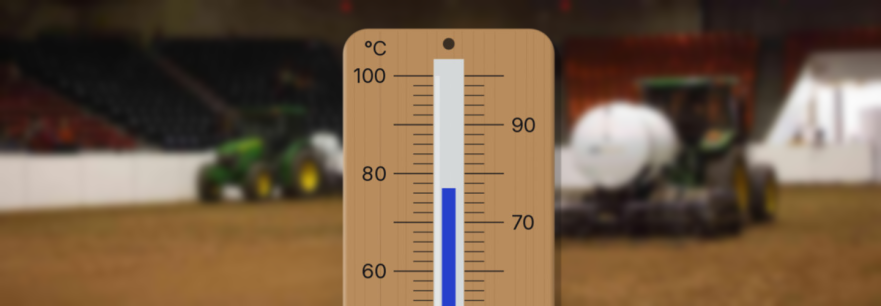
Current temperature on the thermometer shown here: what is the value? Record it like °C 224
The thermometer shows °C 77
